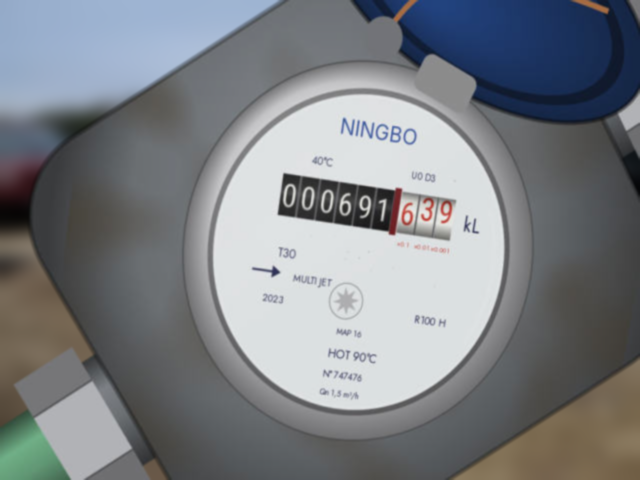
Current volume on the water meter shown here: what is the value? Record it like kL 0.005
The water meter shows kL 691.639
